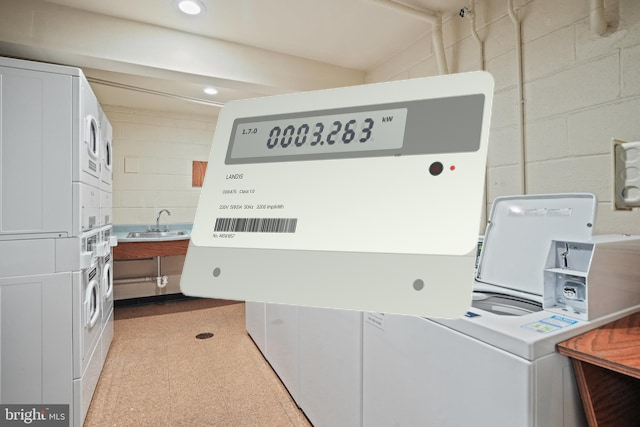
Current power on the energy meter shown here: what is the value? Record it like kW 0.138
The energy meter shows kW 3.263
